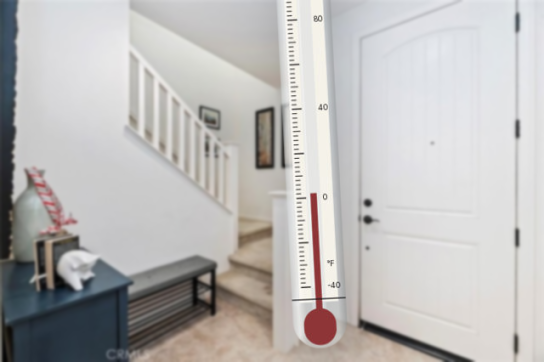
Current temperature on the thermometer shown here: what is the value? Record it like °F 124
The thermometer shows °F 2
